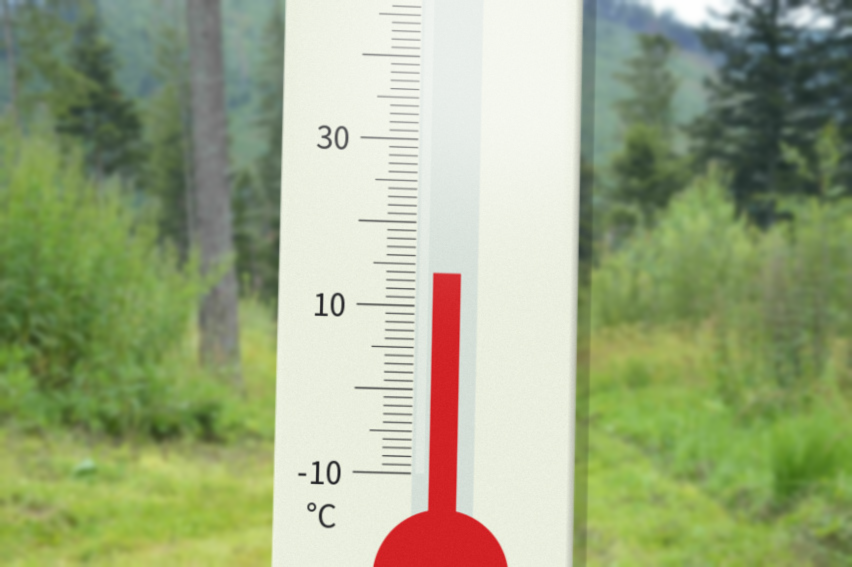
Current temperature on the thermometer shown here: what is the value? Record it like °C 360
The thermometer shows °C 14
